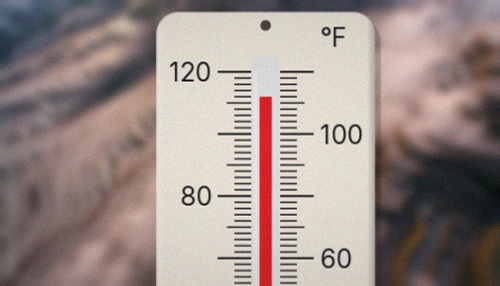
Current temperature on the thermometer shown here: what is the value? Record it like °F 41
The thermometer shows °F 112
